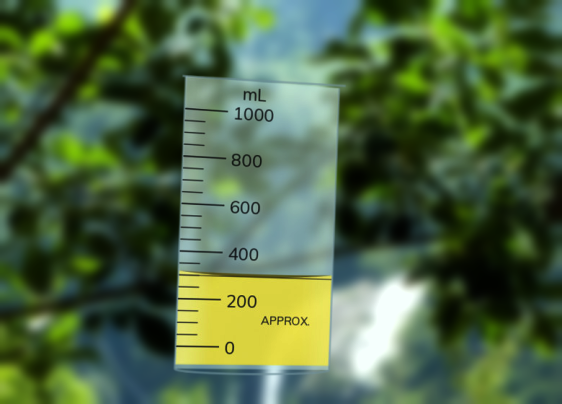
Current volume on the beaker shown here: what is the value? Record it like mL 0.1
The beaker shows mL 300
